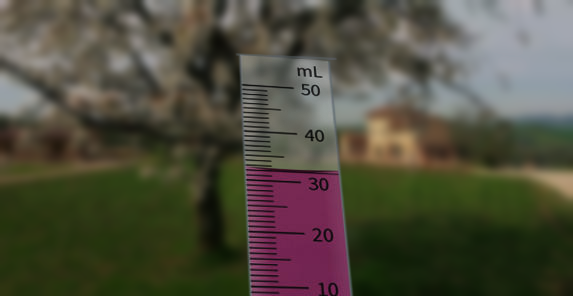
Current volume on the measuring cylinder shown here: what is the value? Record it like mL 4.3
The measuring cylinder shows mL 32
